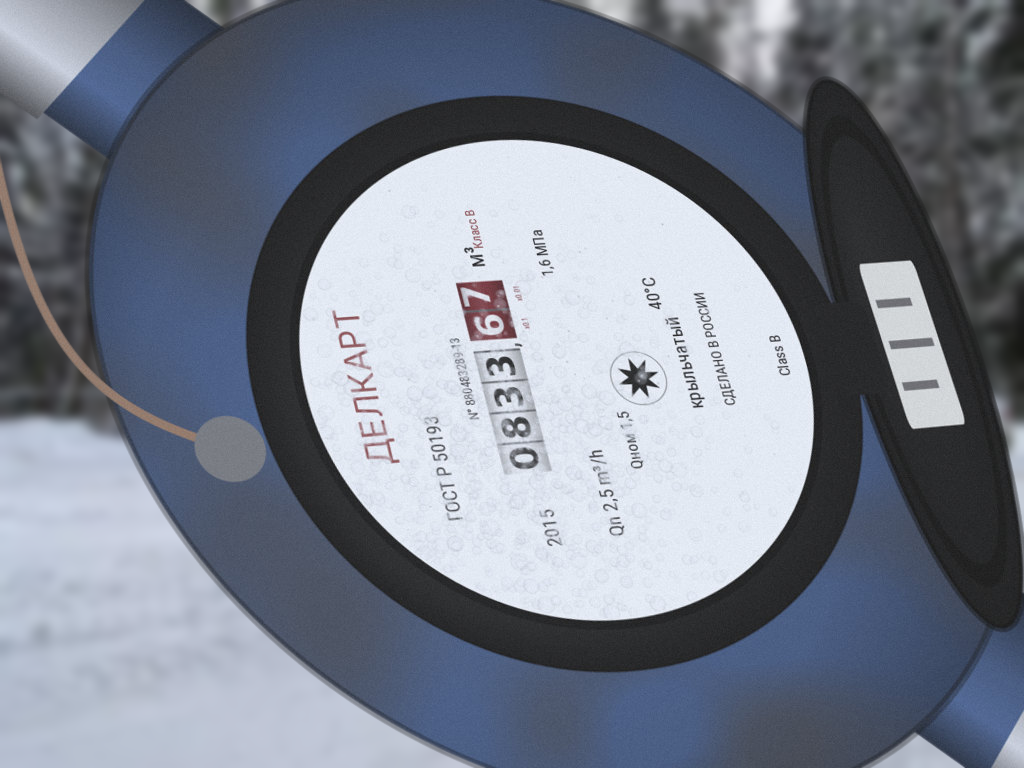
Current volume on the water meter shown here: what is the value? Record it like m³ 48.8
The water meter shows m³ 833.67
